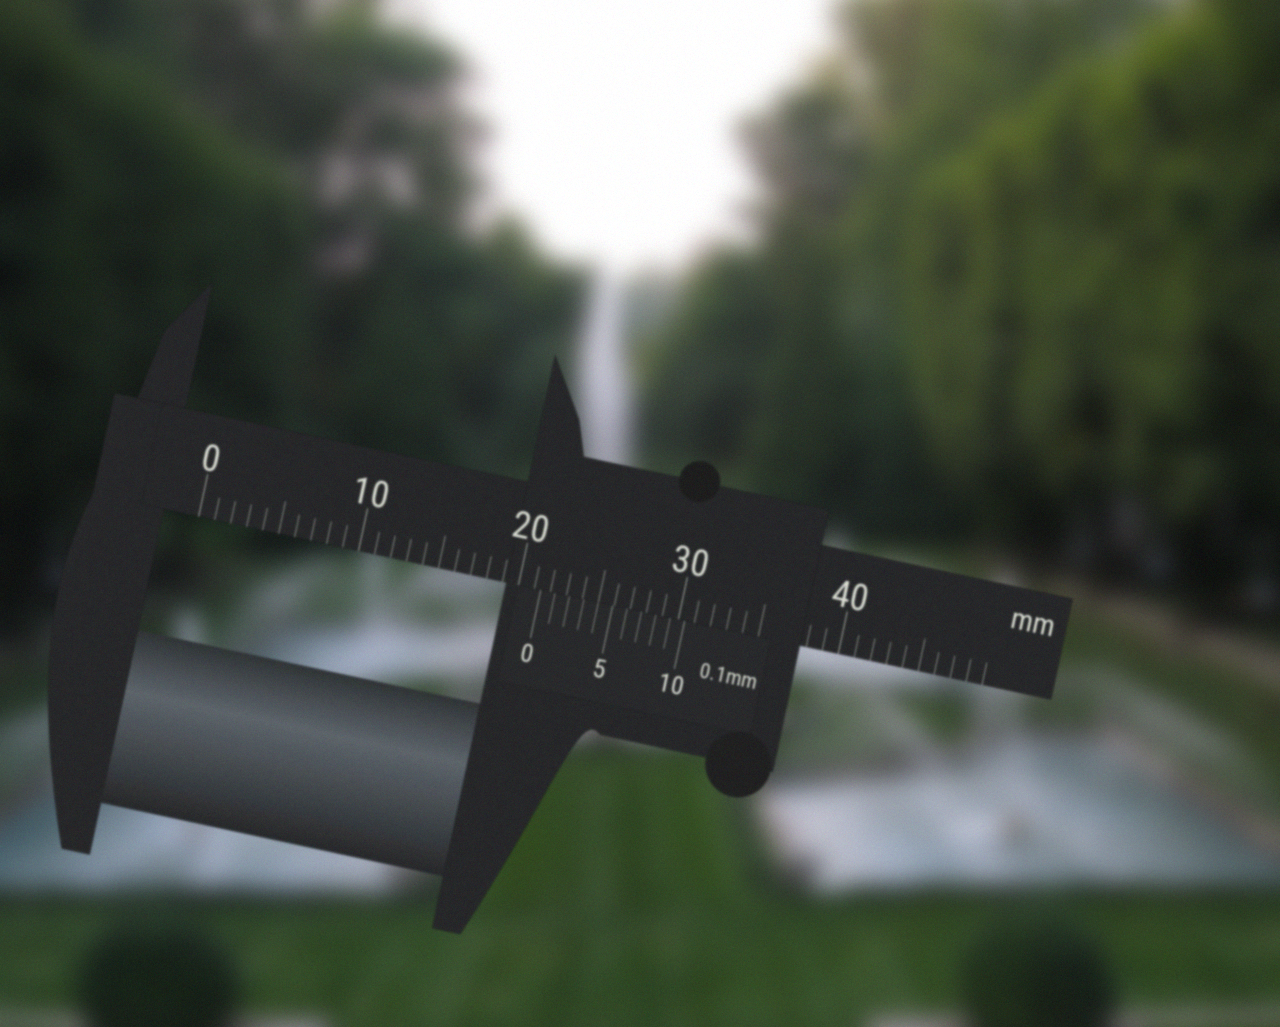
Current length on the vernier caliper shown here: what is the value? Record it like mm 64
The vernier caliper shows mm 21.4
